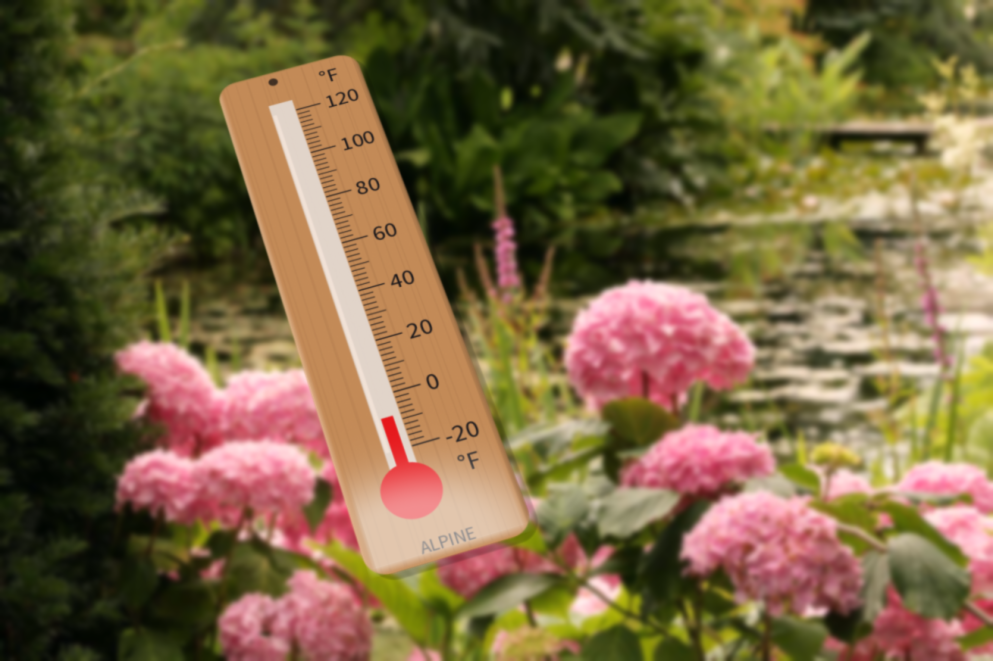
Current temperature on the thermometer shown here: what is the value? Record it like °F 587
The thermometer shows °F -8
